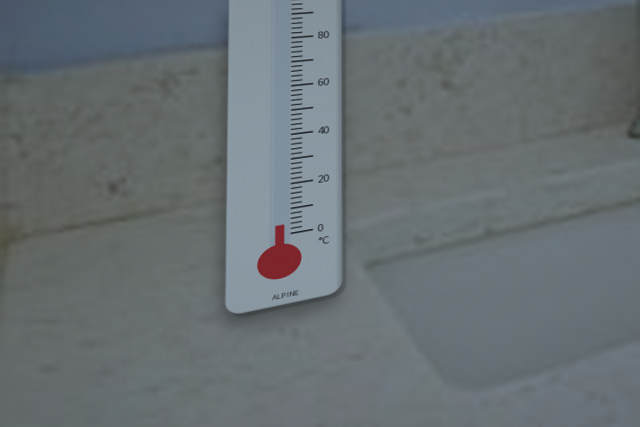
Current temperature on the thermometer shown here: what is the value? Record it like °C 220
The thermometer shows °C 4
